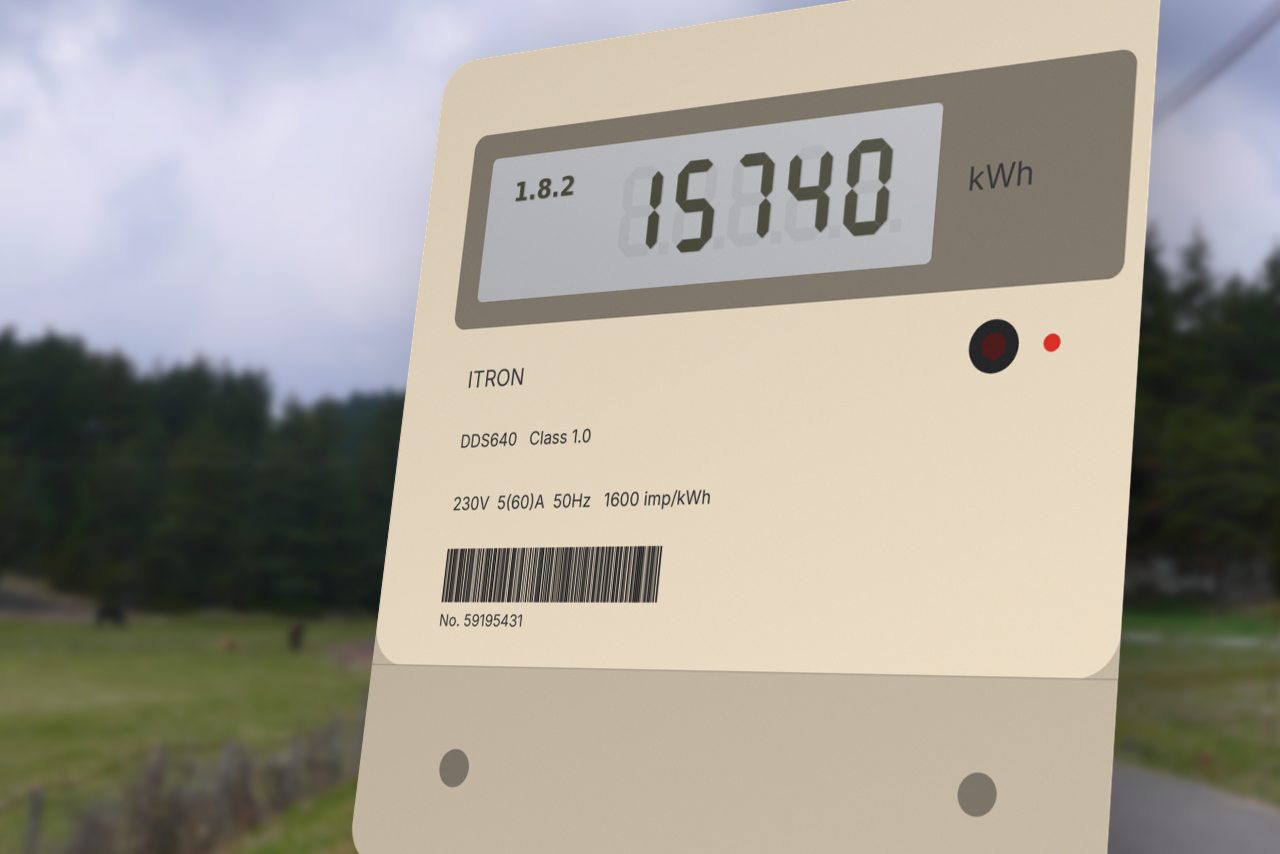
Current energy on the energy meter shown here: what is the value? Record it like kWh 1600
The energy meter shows kWh 15740
